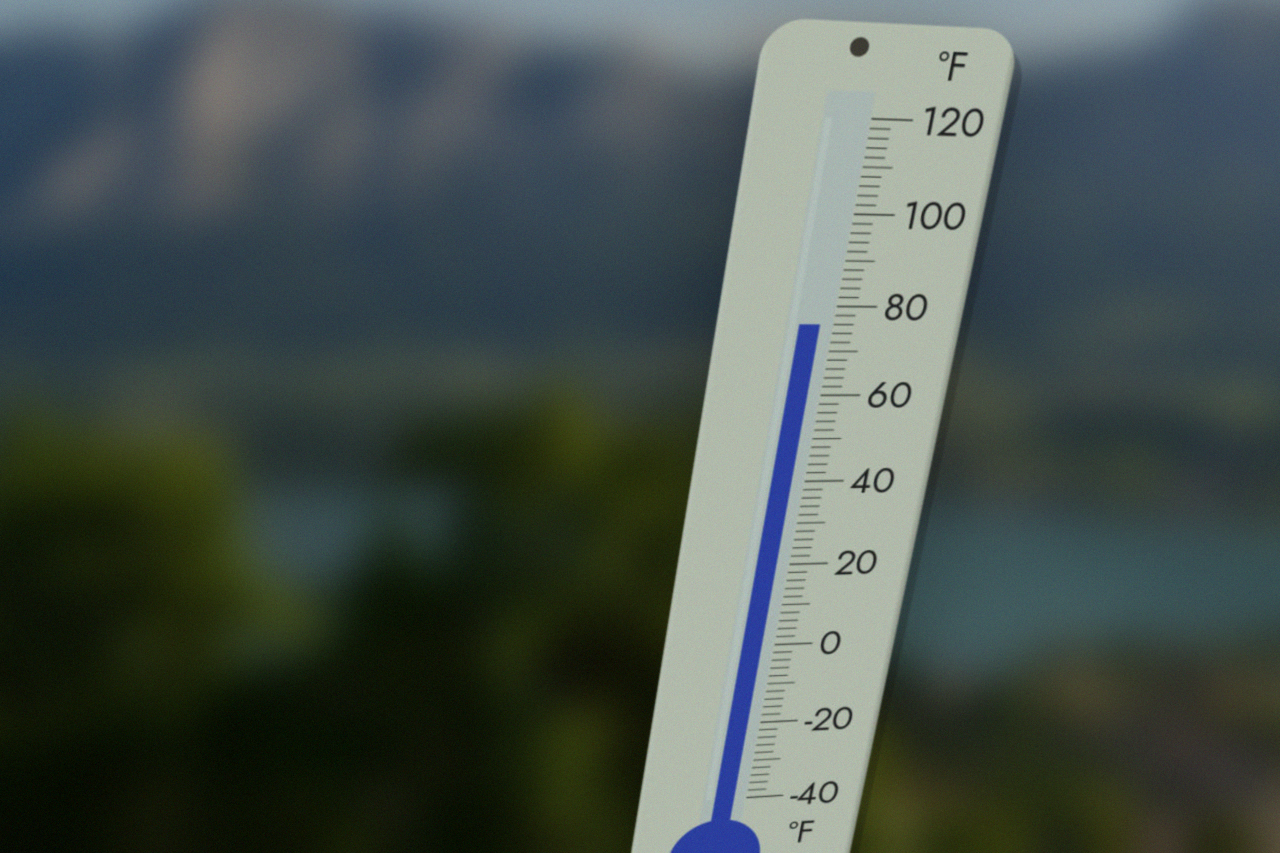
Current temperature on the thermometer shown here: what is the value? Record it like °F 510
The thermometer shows °F 76
